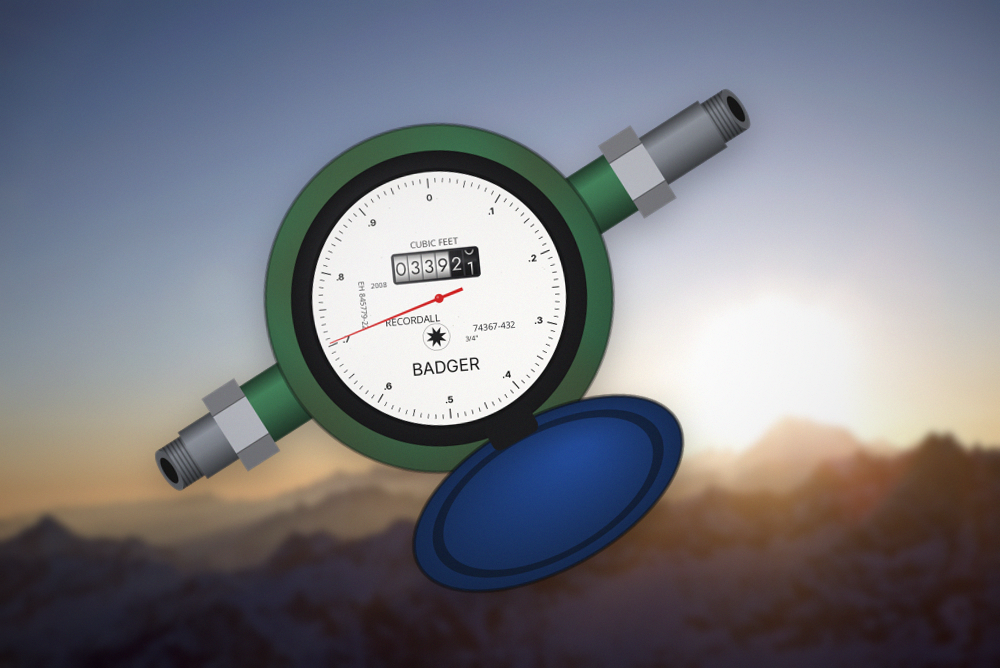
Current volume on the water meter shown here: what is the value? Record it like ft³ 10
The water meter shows ft³ 33920.70
